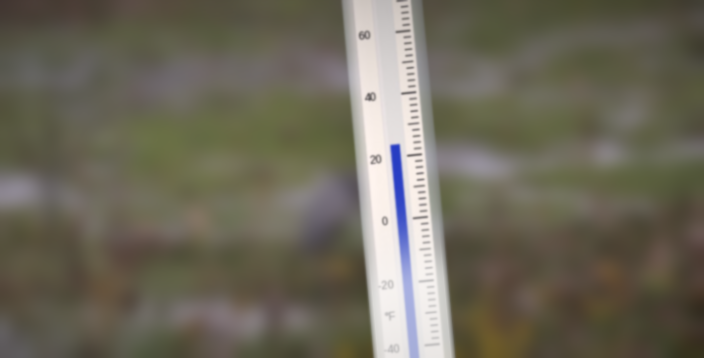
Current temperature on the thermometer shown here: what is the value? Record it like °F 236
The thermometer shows °F 24
